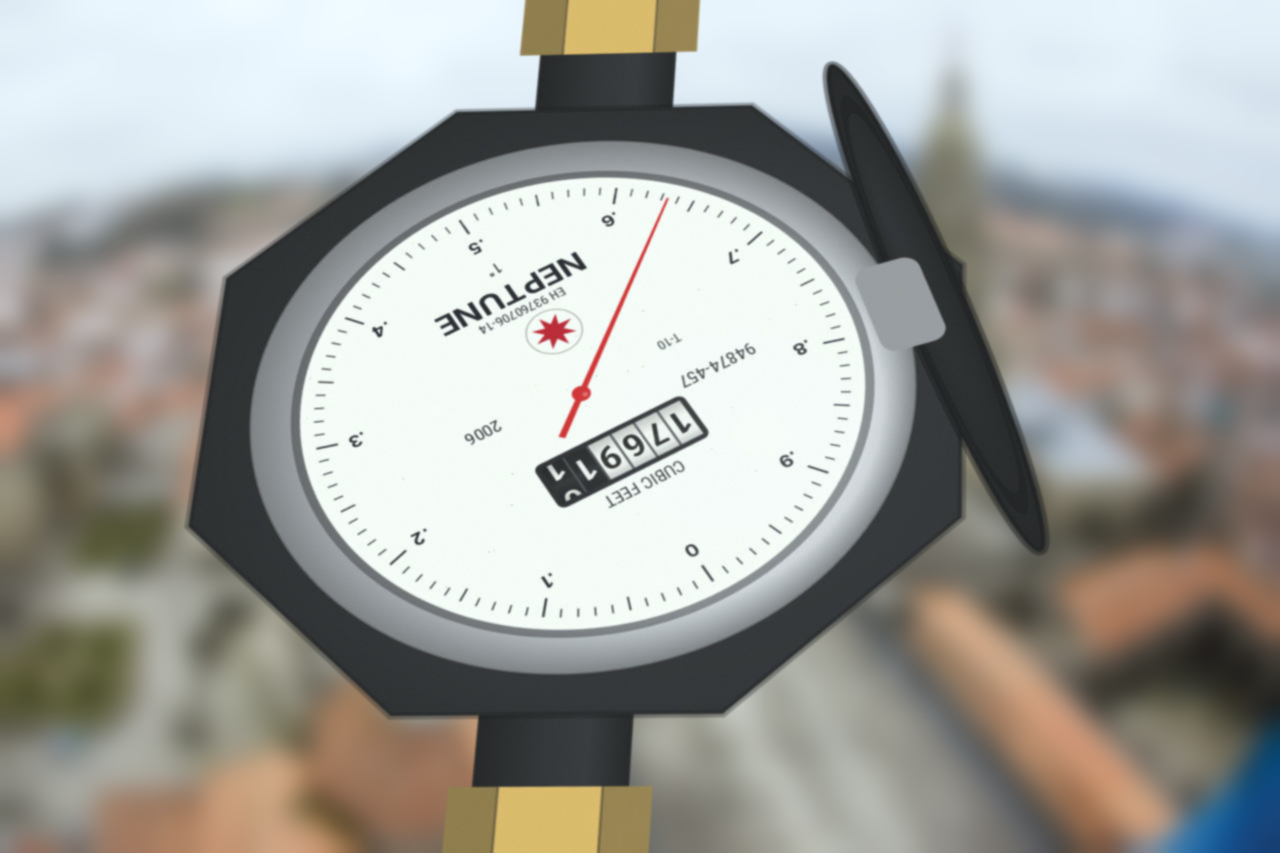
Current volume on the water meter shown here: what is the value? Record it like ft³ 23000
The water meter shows ft³ 176910.63
